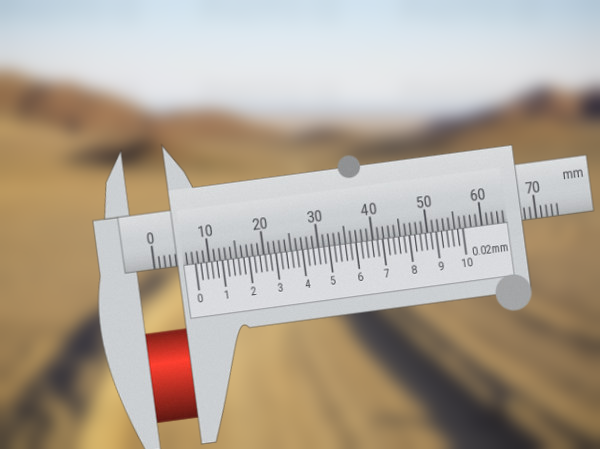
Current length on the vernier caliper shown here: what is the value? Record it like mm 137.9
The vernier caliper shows mm 7.5
